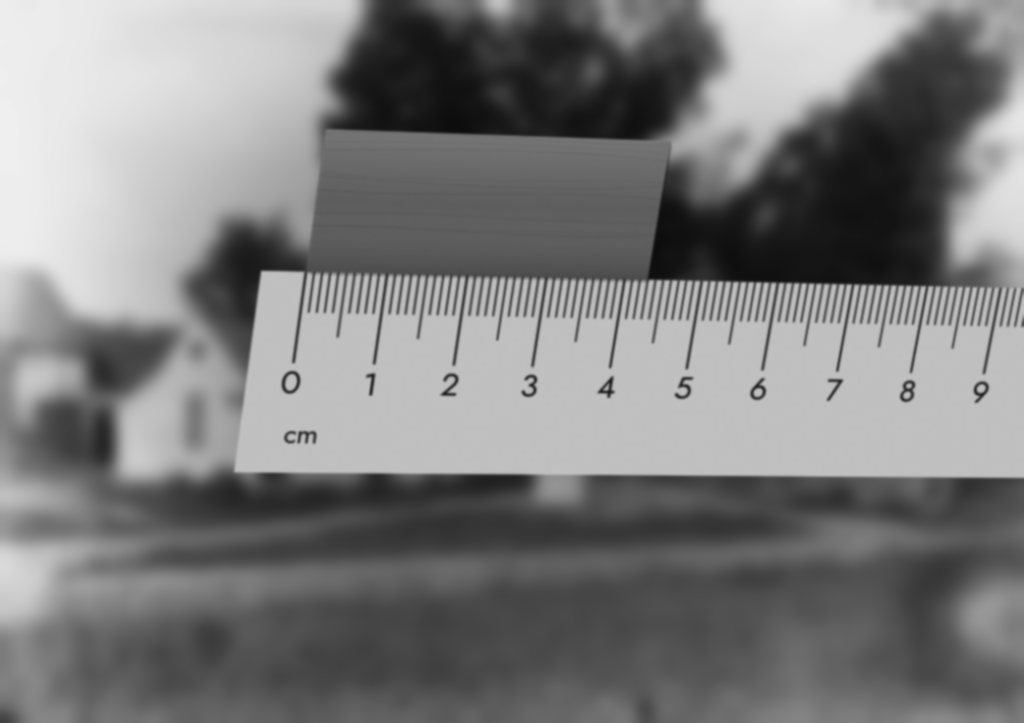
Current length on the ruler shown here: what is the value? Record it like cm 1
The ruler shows cm 4.3
